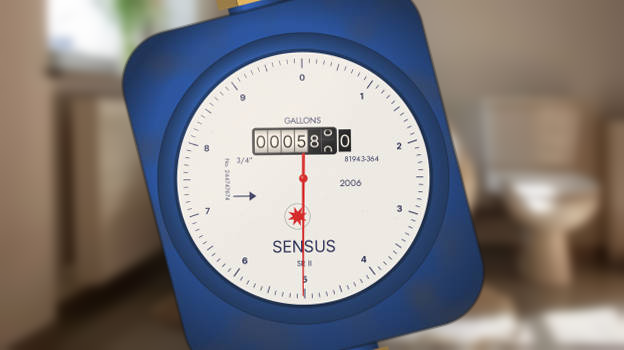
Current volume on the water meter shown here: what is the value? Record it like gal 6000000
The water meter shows gal 5885.0
